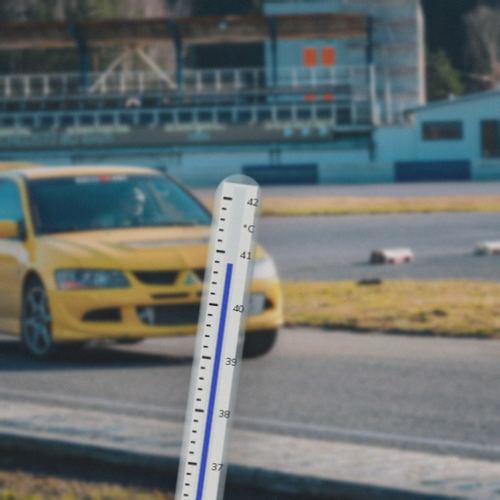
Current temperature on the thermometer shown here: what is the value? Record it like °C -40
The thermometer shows °C 40.8
